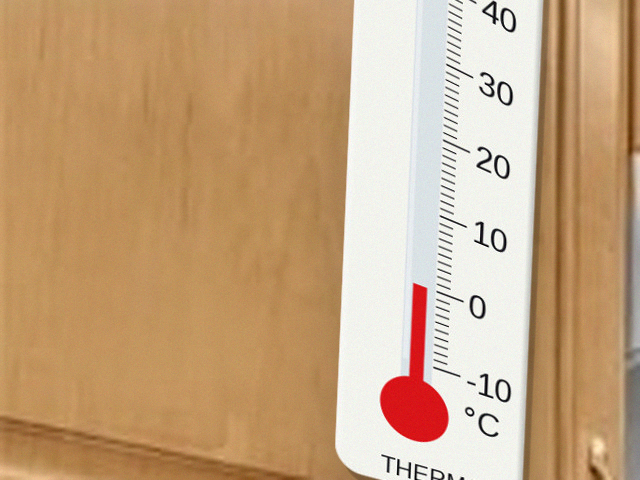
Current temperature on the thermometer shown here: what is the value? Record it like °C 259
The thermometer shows °C 0
